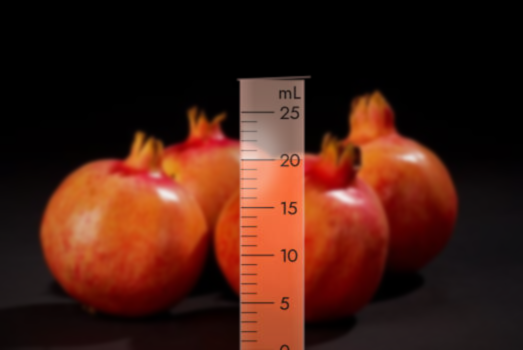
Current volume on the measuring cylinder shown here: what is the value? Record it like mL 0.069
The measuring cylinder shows mL 20
